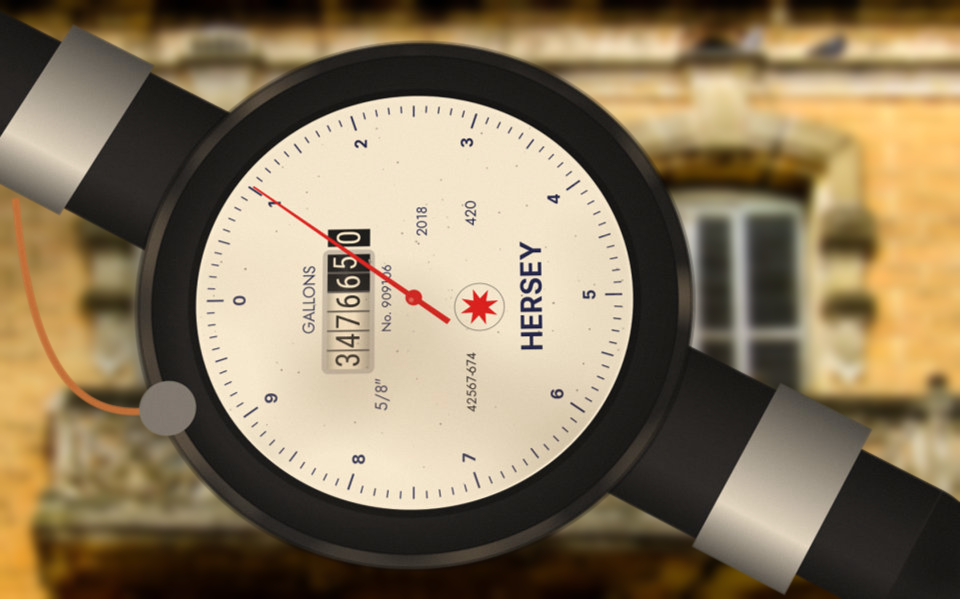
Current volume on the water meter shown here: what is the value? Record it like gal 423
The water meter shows gal 3476651.0
